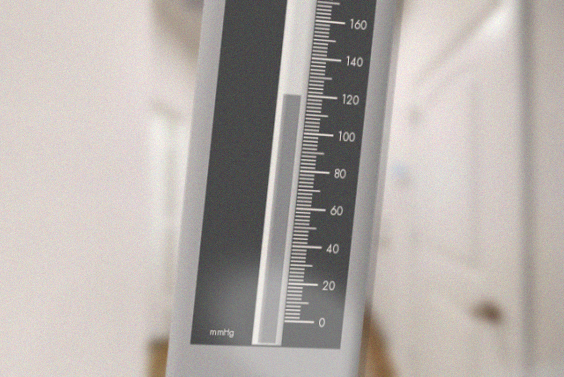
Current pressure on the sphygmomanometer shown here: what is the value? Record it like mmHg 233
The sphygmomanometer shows mmHg 120
